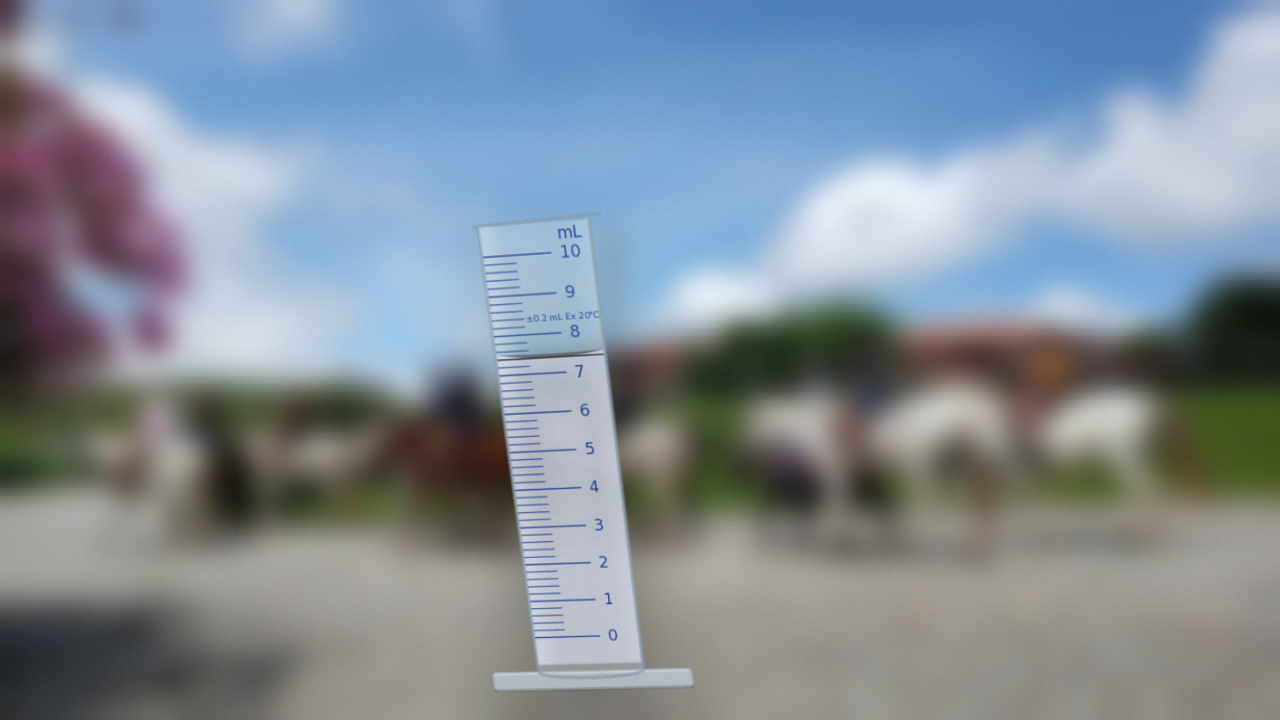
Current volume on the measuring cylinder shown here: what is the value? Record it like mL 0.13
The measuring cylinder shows mL 7.4
